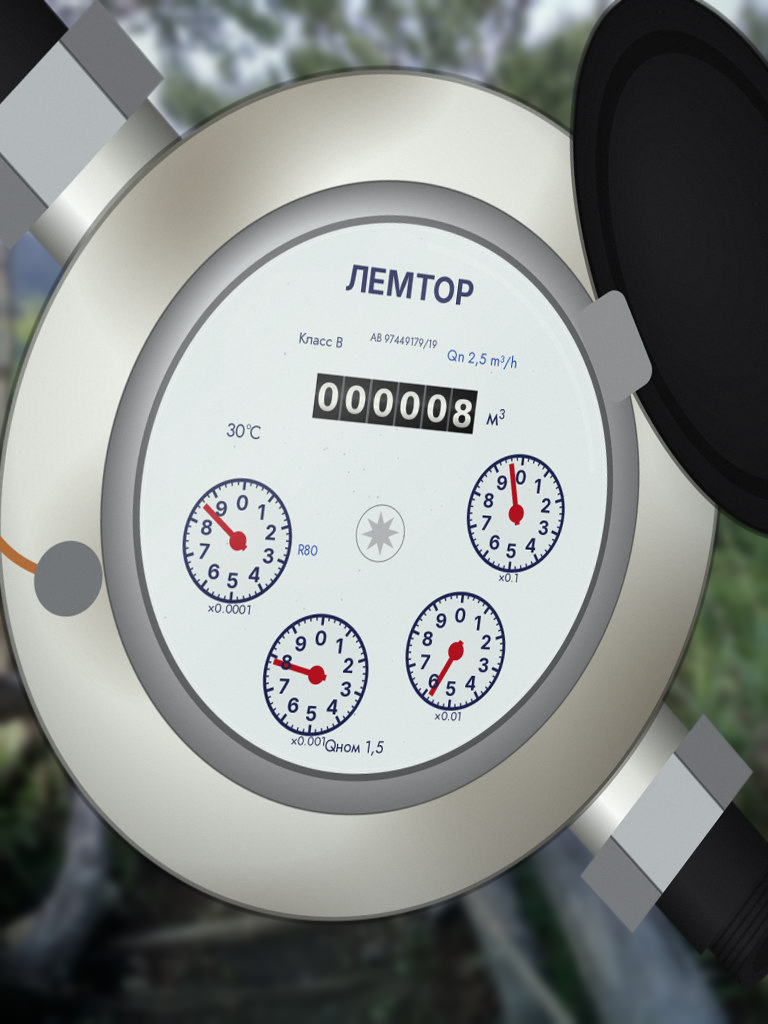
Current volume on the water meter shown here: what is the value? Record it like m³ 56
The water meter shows m³ 7.9578
